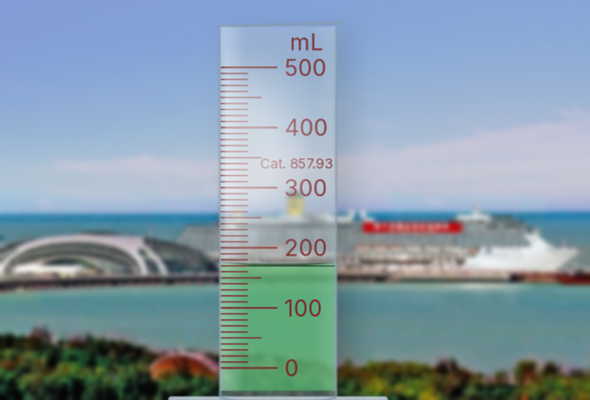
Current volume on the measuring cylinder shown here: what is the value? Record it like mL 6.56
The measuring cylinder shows mL 170
